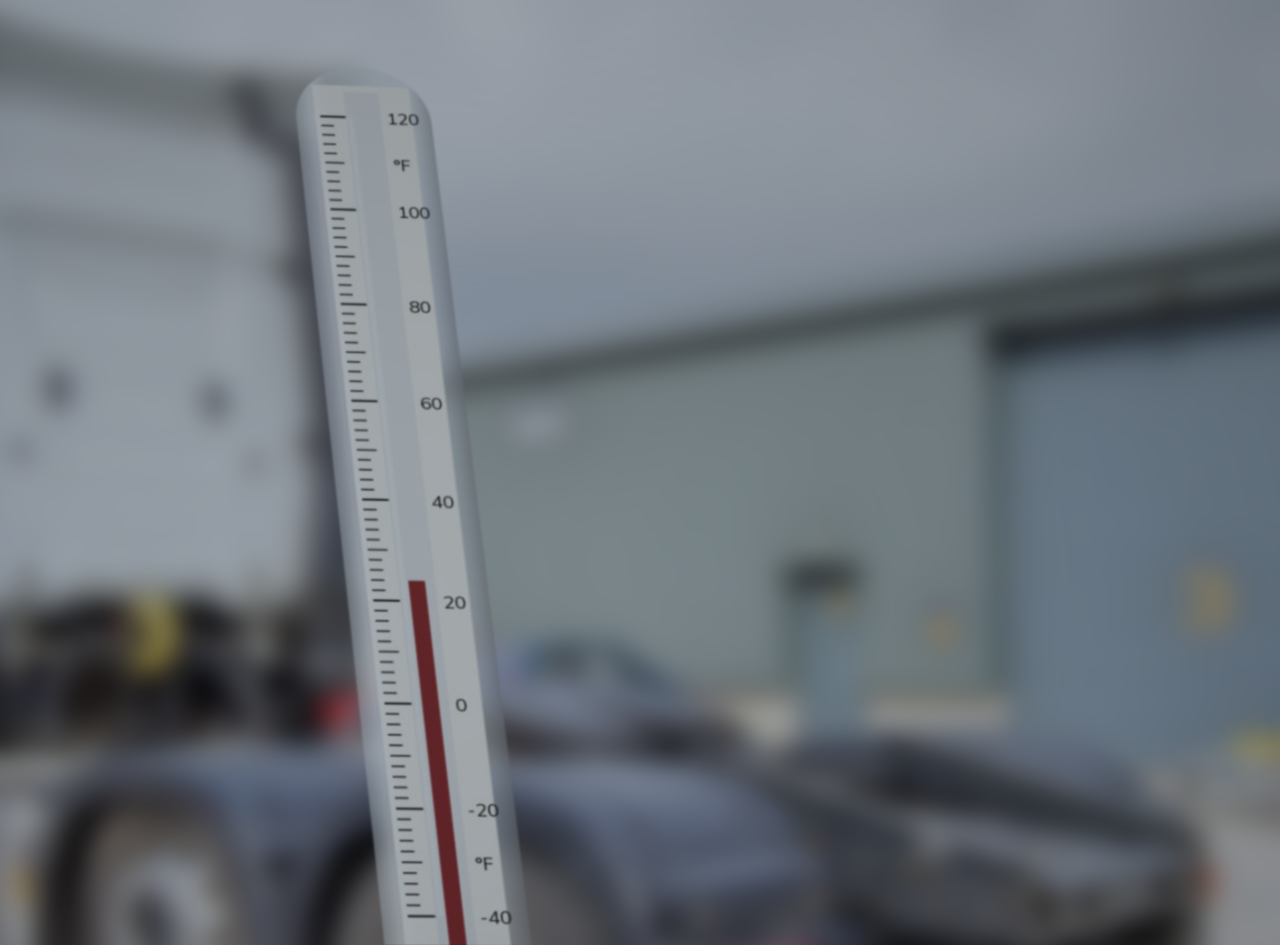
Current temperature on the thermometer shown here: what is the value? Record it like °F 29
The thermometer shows °F 24
